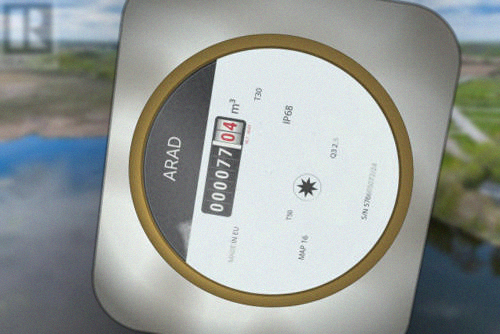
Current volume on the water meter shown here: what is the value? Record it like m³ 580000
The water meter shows m³ 77.04
